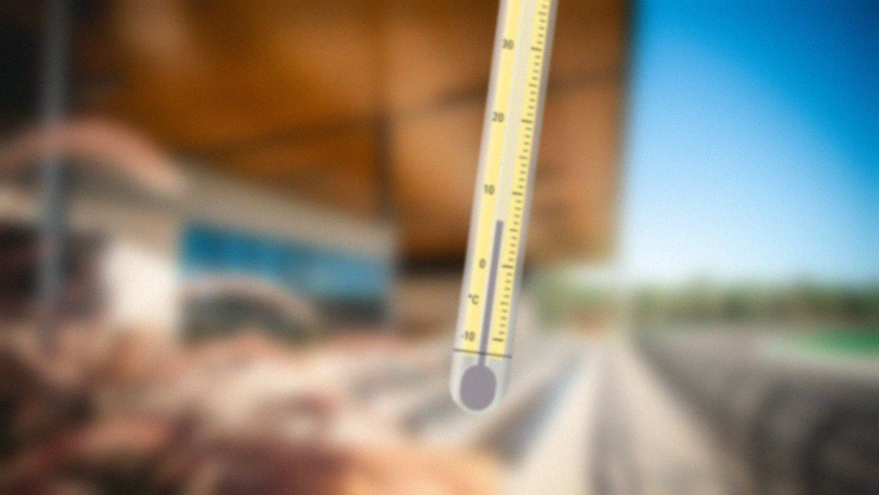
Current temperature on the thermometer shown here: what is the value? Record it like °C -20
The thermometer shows °C 6
